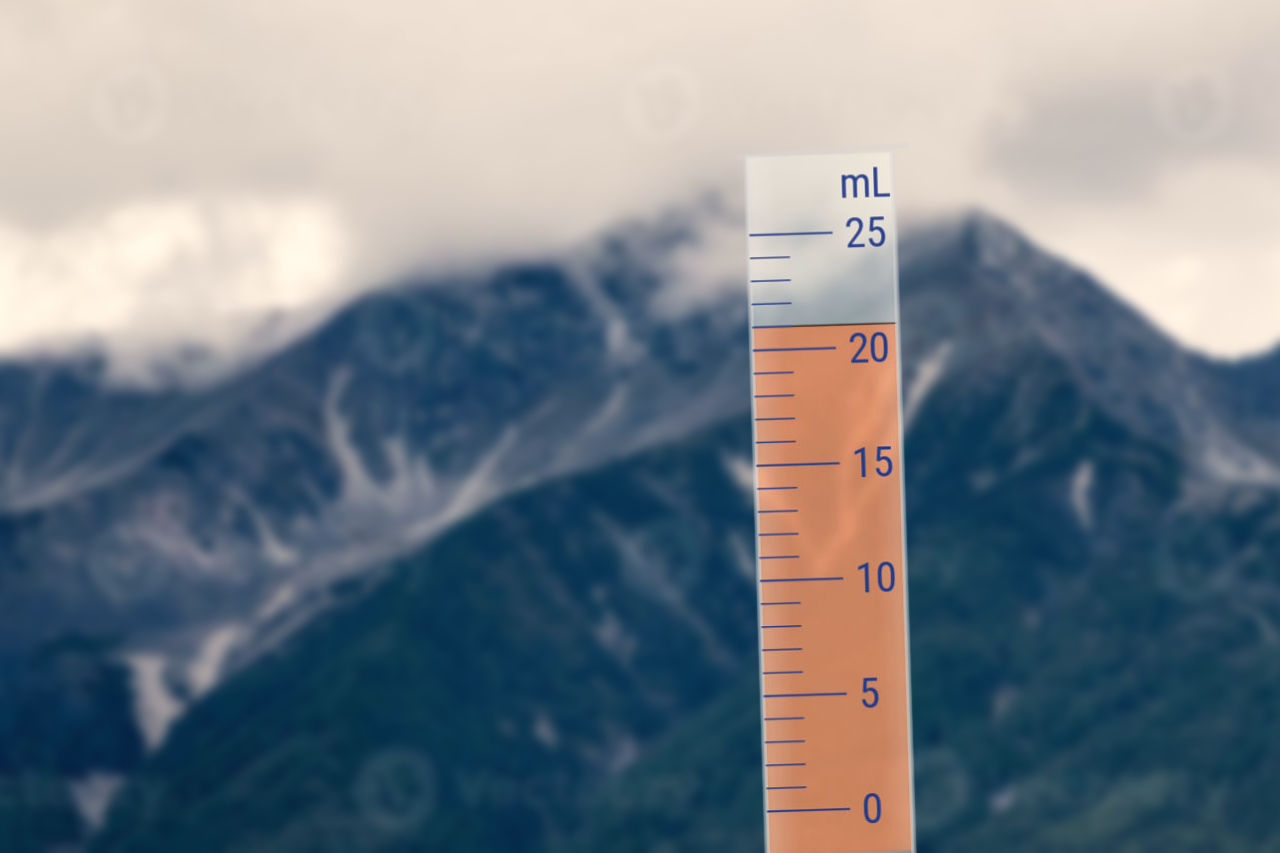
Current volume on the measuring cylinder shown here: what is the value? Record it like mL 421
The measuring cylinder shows mL 21
